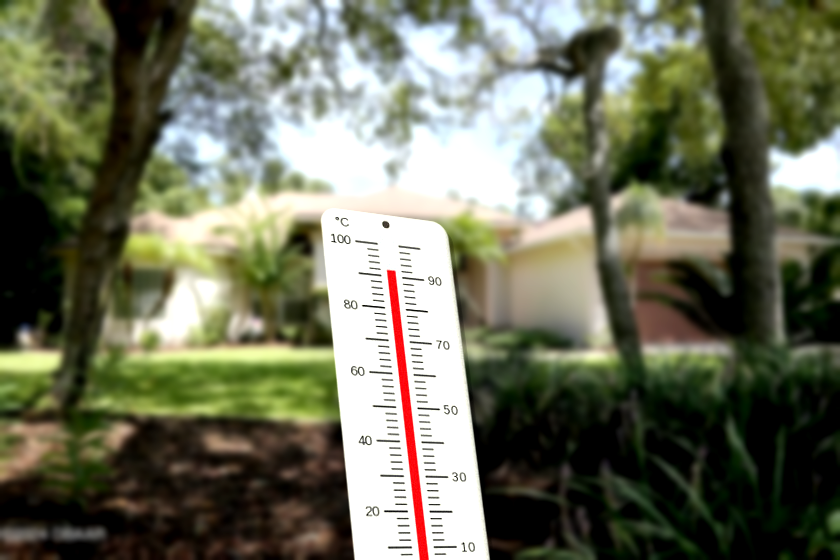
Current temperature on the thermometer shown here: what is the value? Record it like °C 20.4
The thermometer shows °C 92
